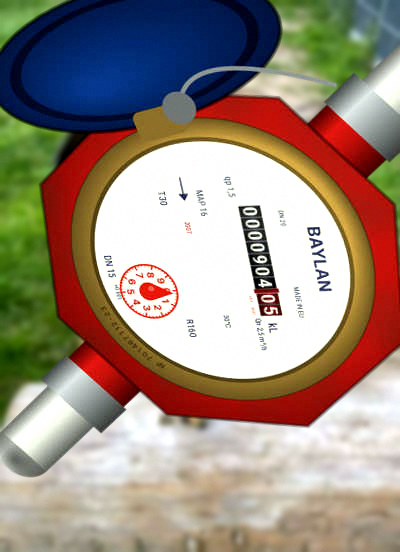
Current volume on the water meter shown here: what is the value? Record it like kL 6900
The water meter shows kL 904.050
